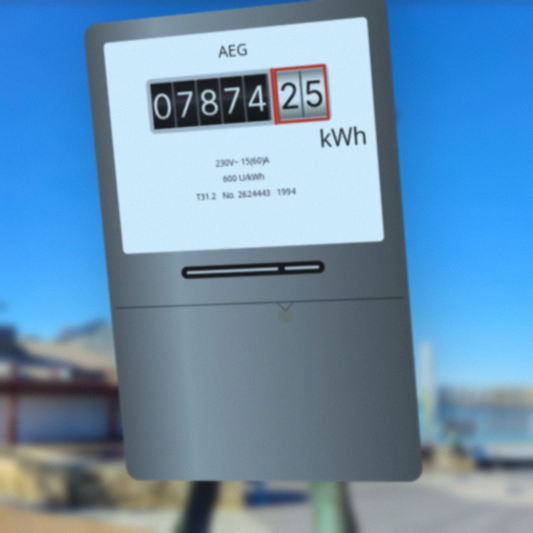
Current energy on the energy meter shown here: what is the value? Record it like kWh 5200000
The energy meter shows kWh 7874.25
